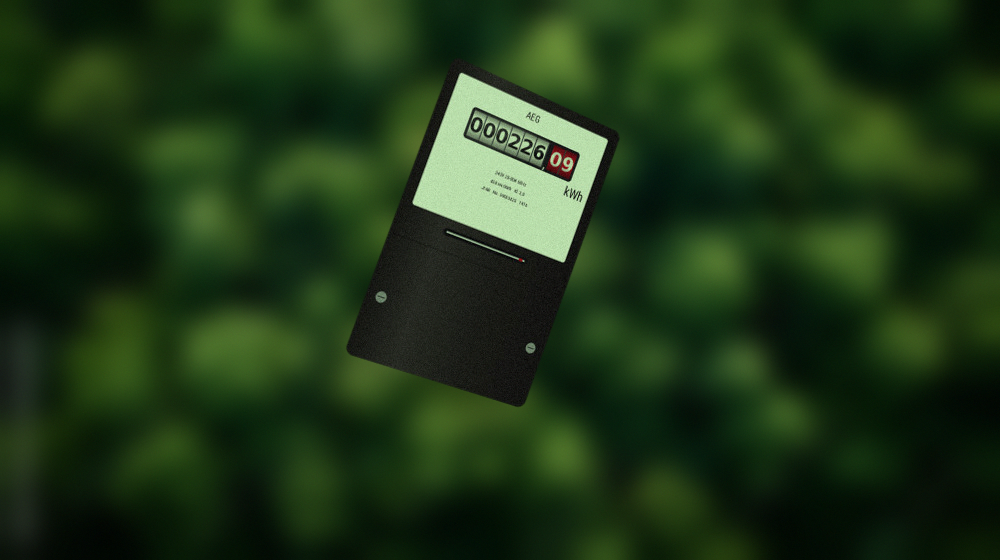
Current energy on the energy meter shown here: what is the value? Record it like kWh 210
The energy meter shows kWh 226.09
